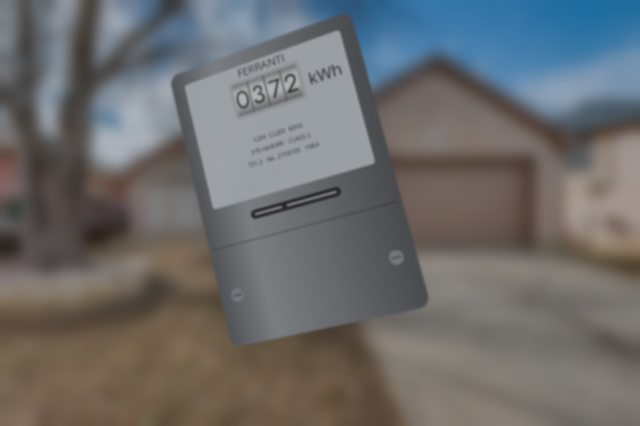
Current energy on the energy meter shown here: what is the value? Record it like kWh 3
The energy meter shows kWh 372
